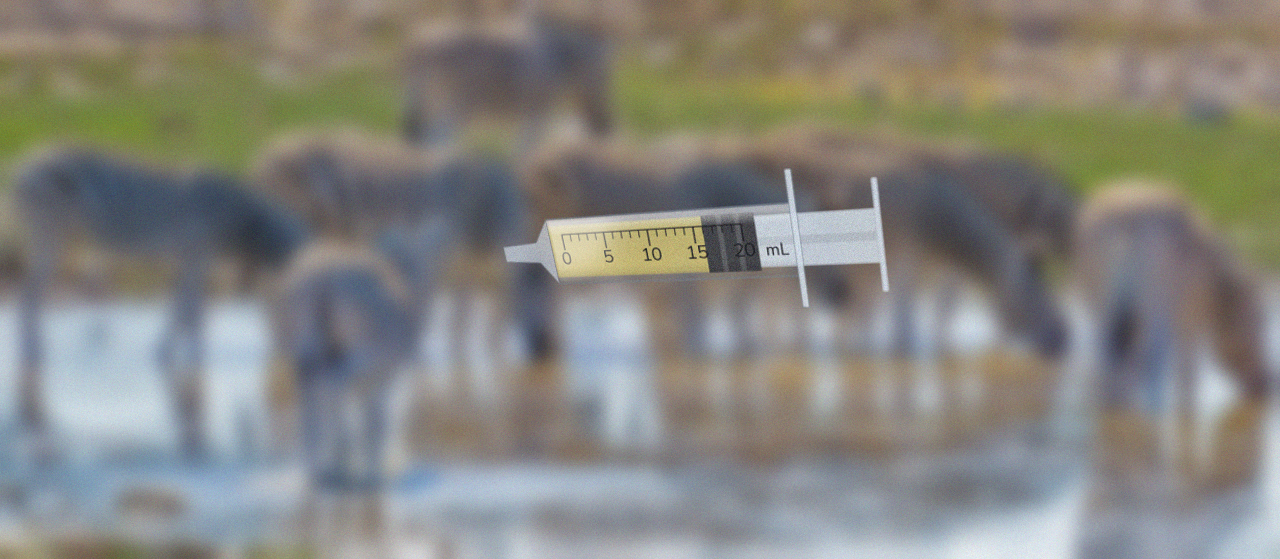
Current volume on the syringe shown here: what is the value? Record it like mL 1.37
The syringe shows mL 16
